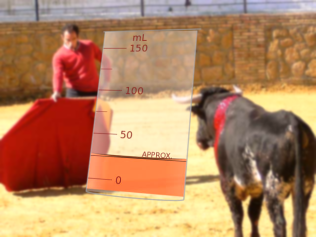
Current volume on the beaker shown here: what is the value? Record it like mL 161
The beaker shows mL 25
